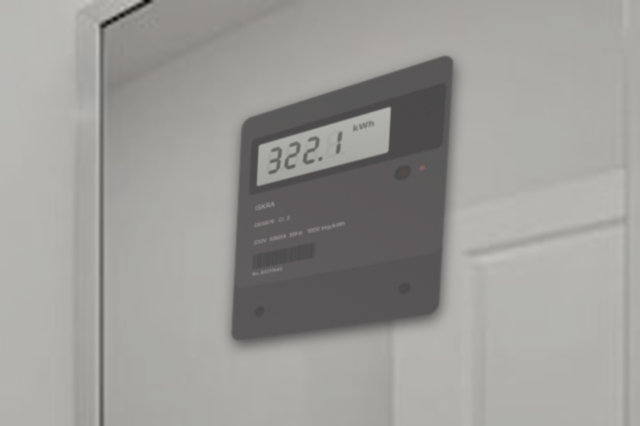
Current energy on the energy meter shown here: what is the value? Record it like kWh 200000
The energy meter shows kWh 322.1
